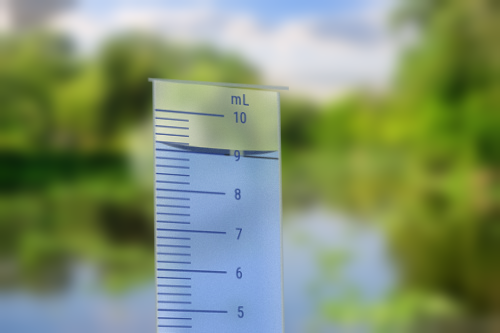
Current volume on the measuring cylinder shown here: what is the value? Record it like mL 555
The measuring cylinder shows mL 9
